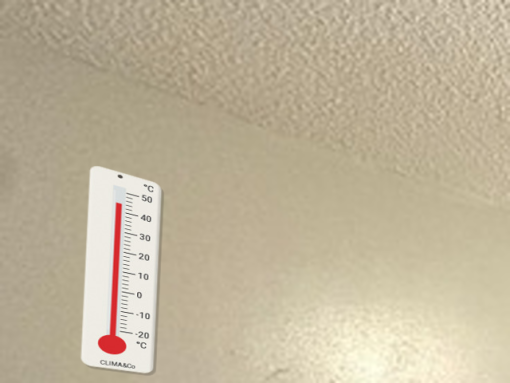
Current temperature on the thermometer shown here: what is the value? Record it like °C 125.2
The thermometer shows °C 44
